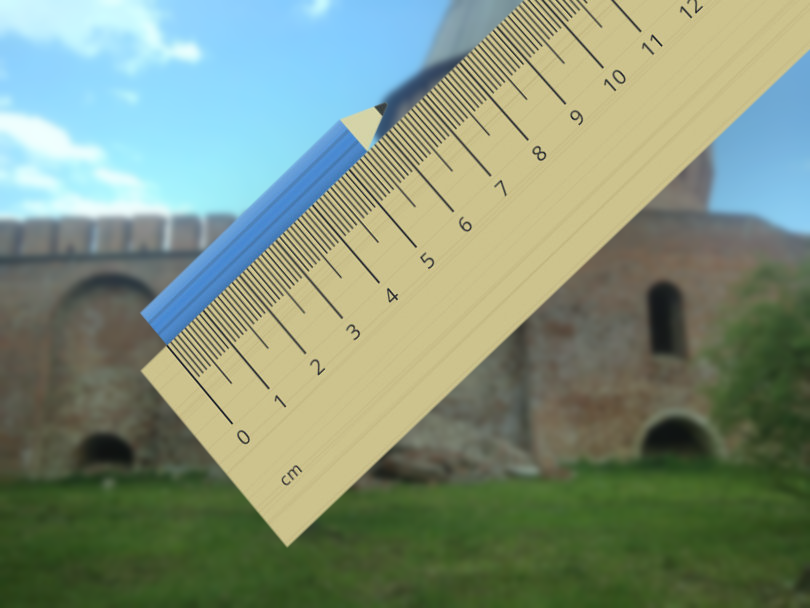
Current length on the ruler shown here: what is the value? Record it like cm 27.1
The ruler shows cm 6.4
